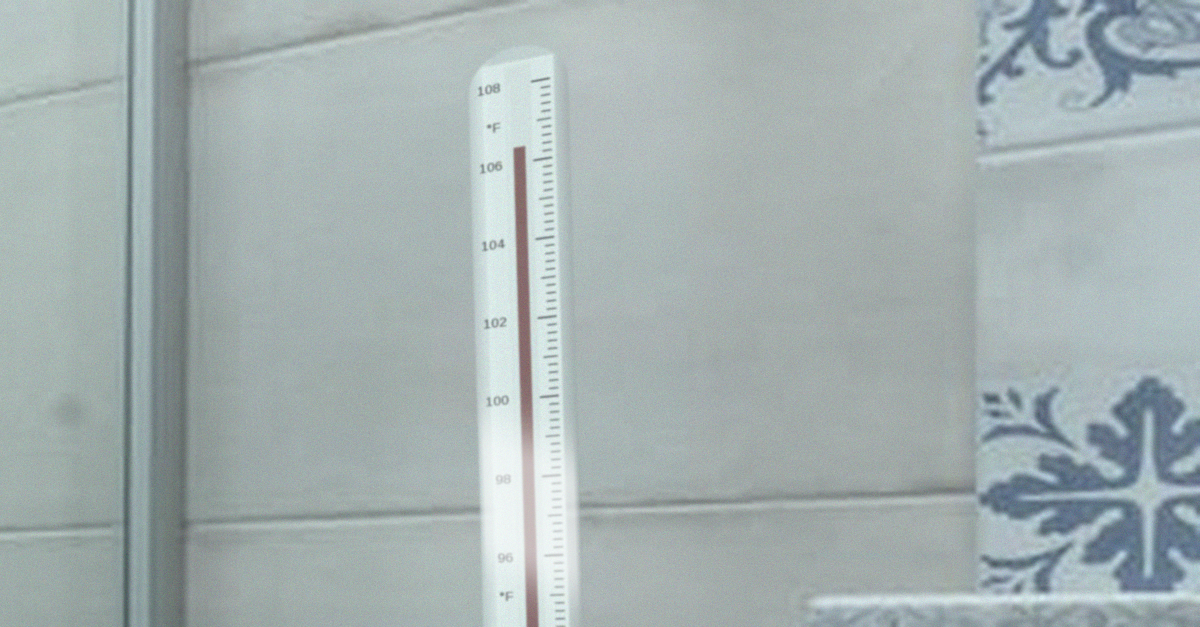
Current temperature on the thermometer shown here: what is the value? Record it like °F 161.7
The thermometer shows °F 106.4
